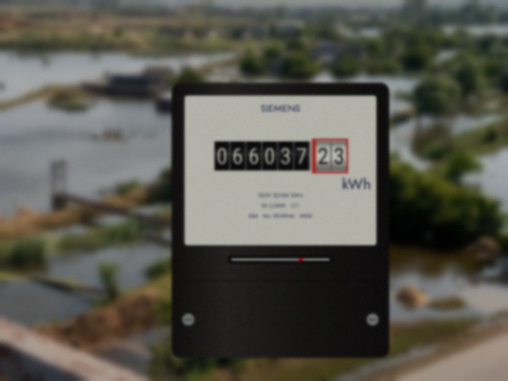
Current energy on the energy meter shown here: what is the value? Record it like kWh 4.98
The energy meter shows kWh 66037.23
